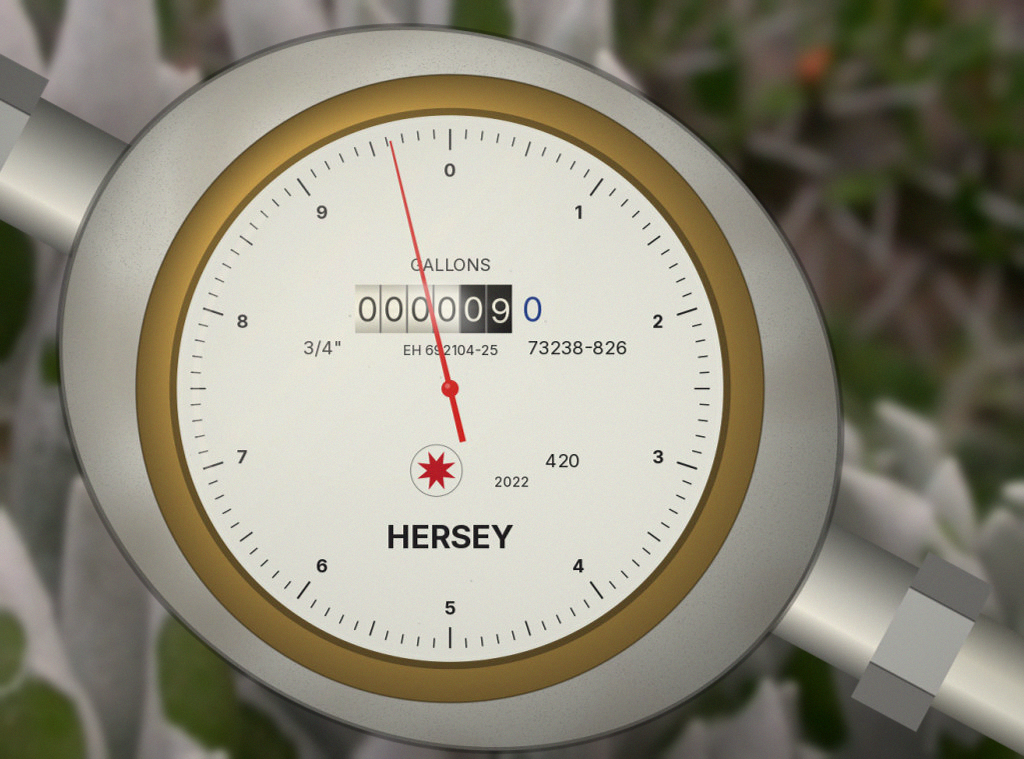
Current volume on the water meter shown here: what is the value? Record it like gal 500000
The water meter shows gal 89.6
